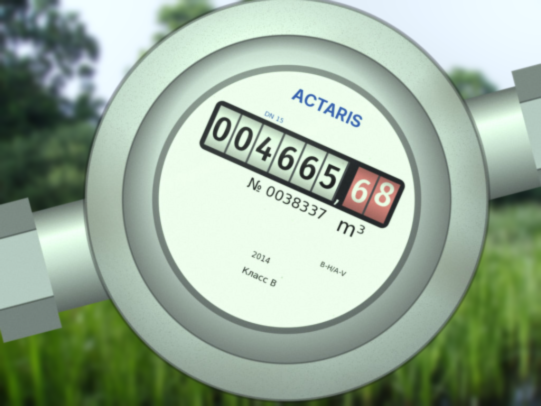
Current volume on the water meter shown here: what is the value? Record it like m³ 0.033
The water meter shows m³ 4665.68
